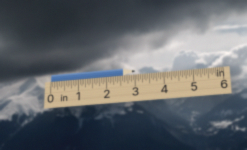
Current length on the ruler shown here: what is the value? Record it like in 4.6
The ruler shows in 3
